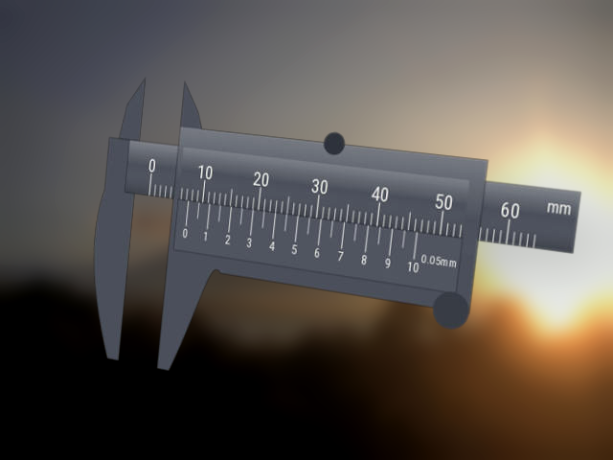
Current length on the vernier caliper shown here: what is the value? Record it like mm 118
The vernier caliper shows mm 7.4
